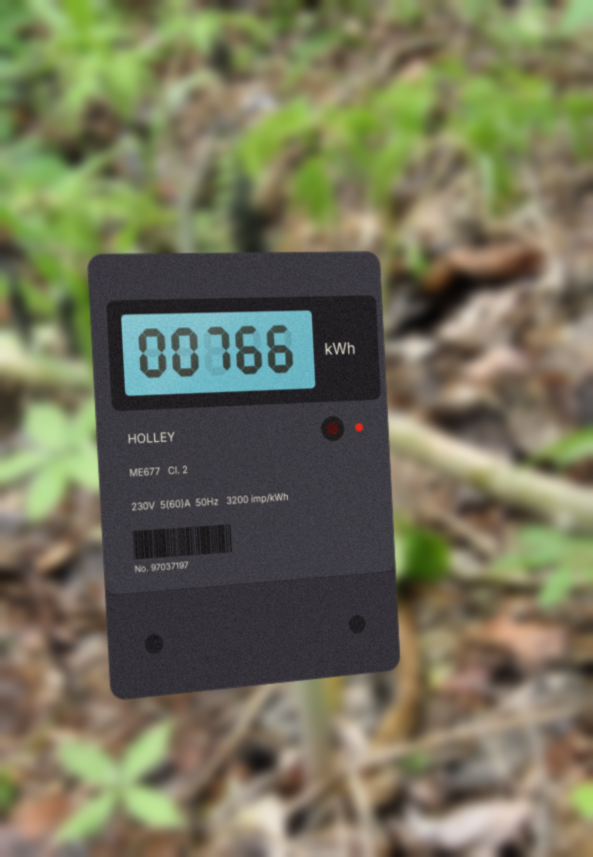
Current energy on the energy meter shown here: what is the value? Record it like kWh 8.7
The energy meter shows kWh 766
